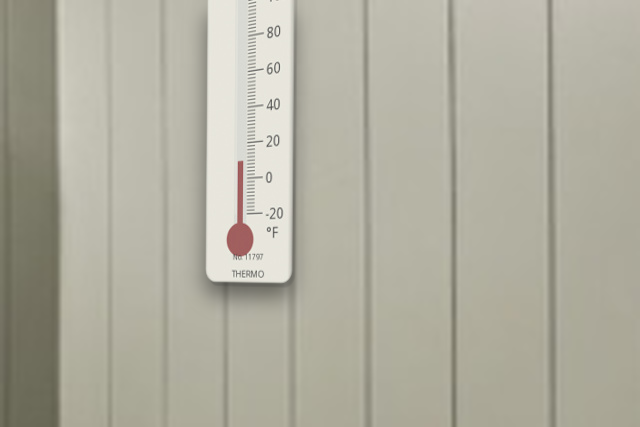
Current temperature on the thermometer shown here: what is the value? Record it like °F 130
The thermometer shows °F 10
